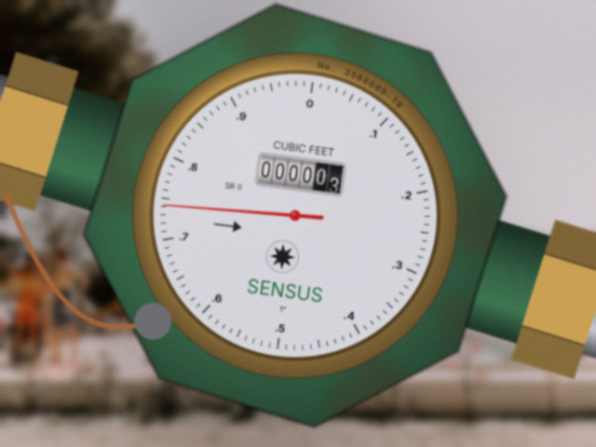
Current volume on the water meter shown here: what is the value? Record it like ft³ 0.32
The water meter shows ft³ 2.74
